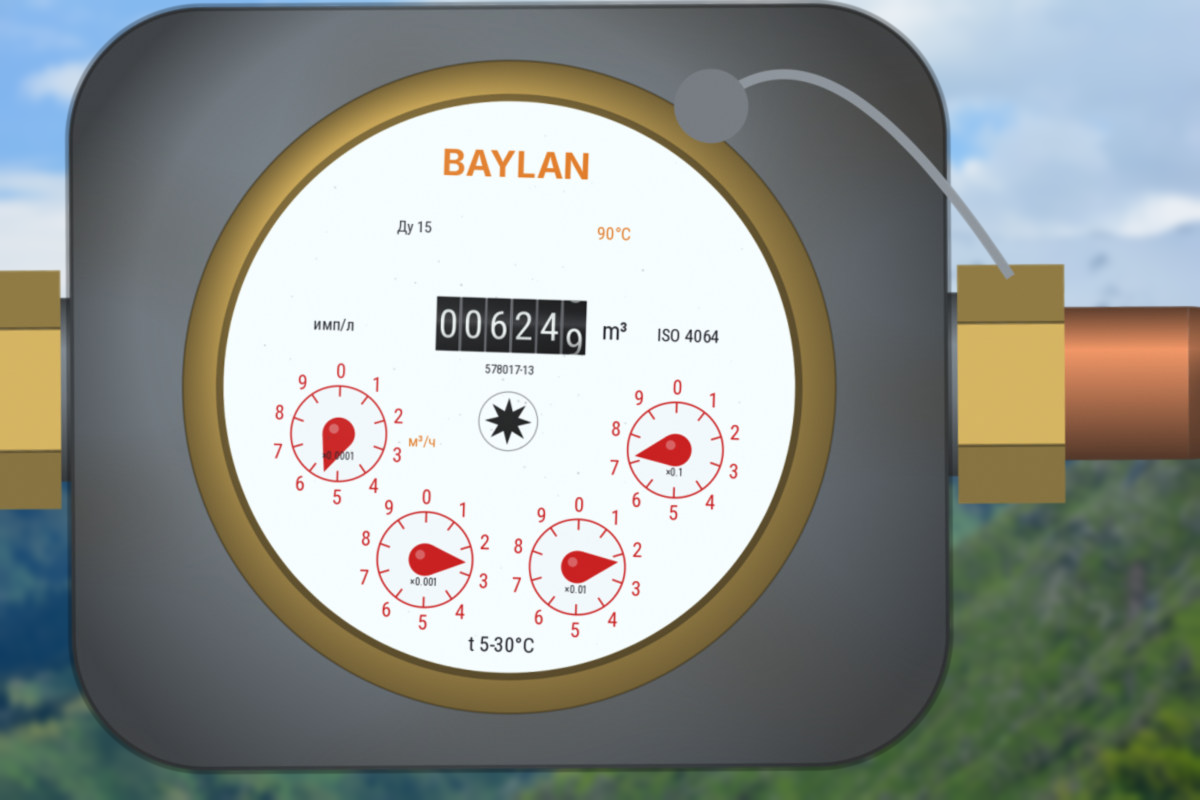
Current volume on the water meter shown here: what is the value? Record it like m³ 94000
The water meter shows m³ 6248.7225
